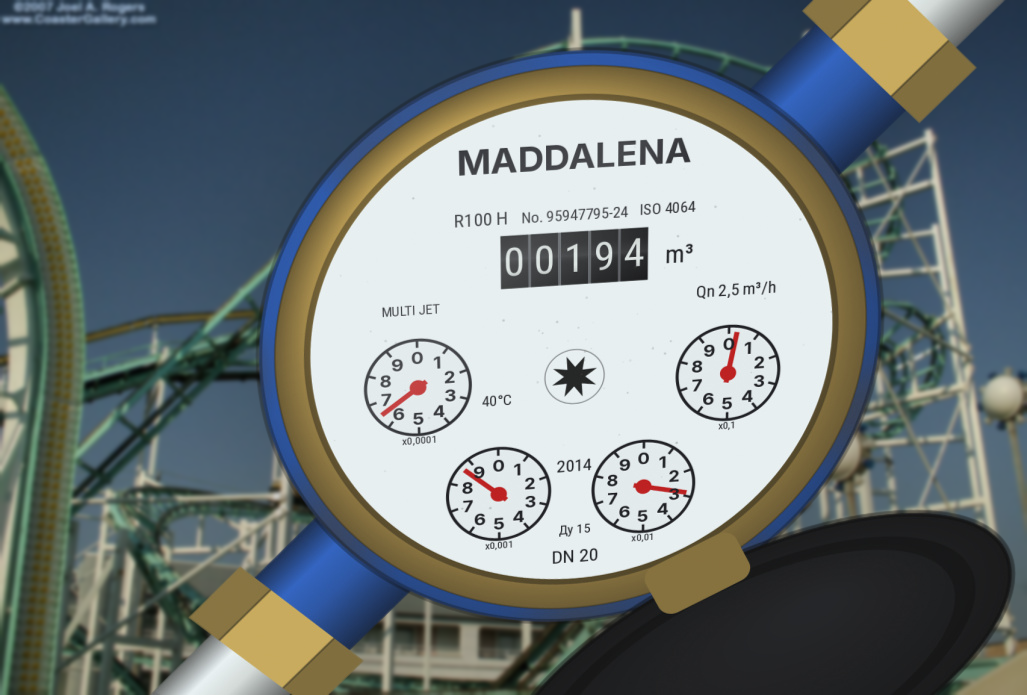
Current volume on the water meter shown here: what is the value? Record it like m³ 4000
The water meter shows m³ 194.0286
